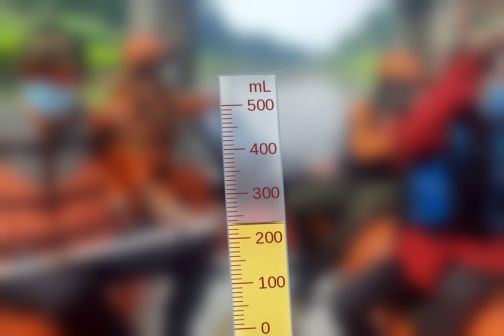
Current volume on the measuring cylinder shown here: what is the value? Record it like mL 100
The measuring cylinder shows mL 230
